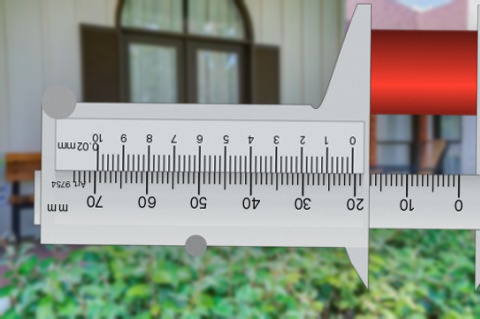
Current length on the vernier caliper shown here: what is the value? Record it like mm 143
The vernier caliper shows mm 20.5
